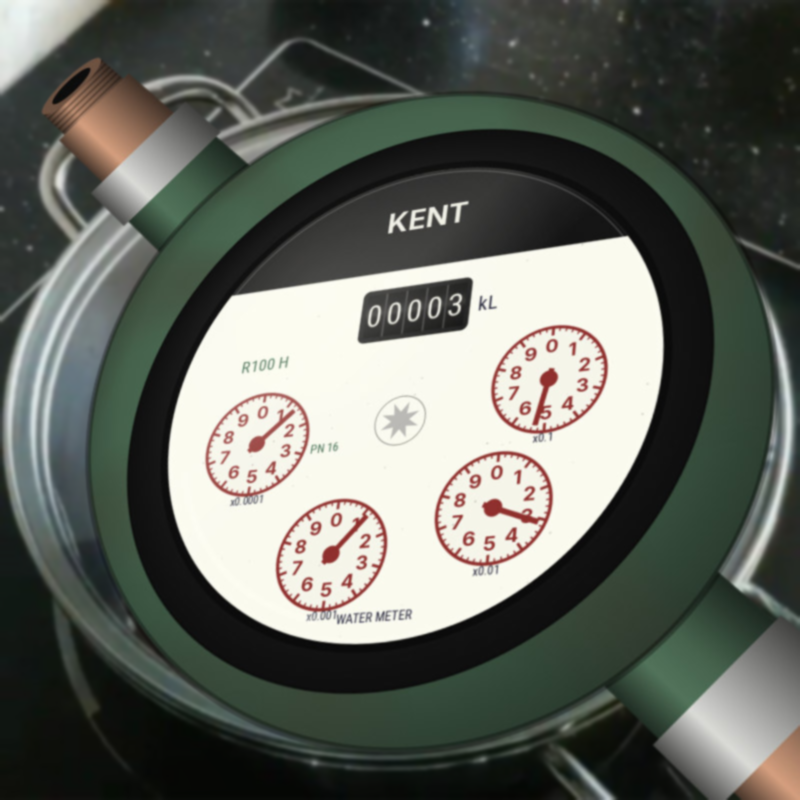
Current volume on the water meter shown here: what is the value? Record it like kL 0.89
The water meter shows kL 3.5311
